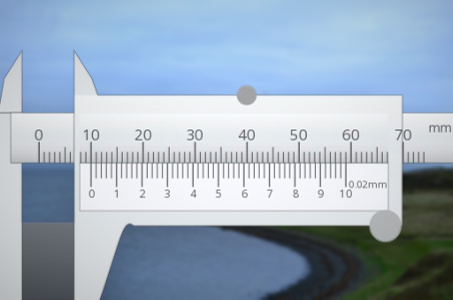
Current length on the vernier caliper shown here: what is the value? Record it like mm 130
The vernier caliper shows mm 10.0
